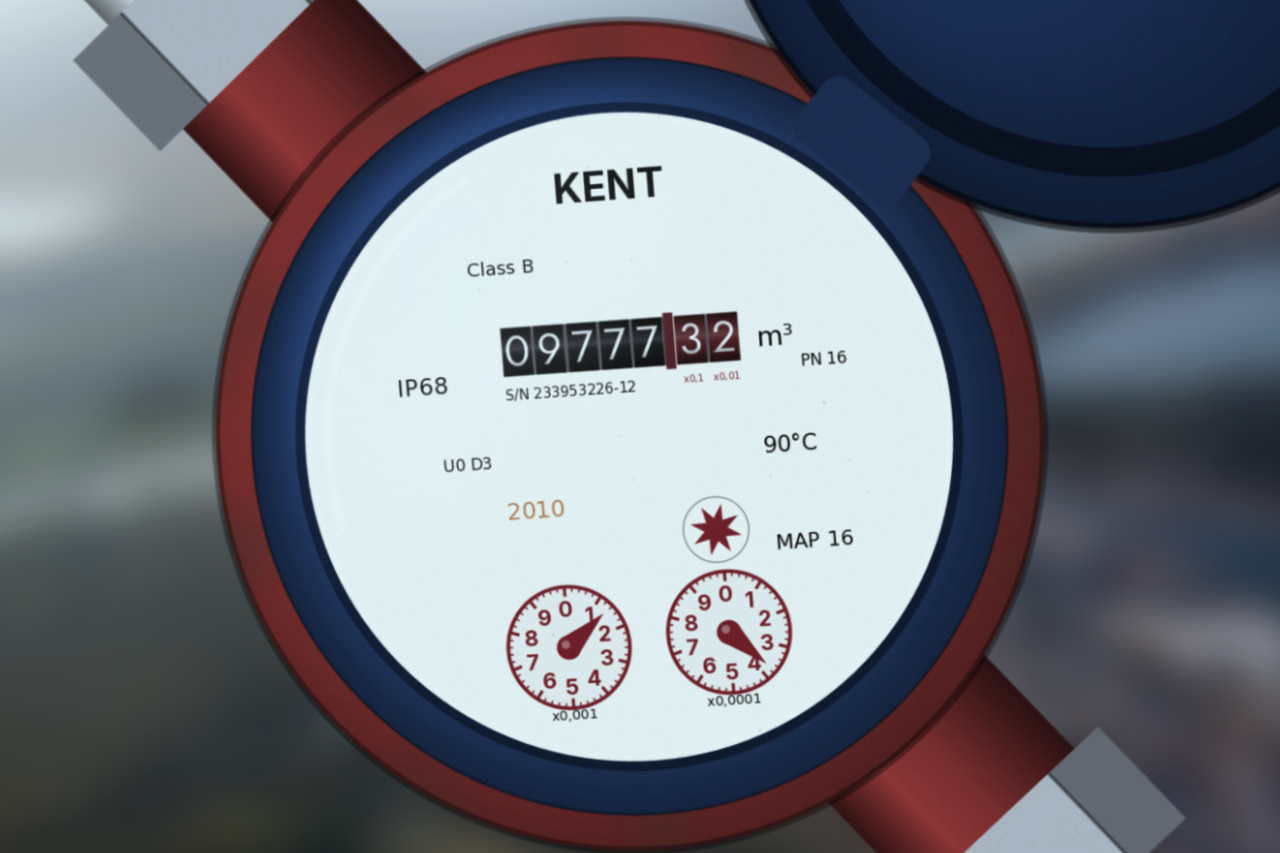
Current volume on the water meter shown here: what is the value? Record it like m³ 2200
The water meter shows m³ 9777.3213
